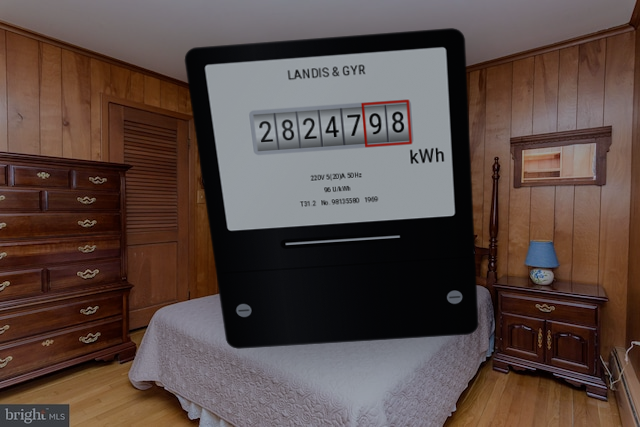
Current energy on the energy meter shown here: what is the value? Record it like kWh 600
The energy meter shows kWh 28247.98
